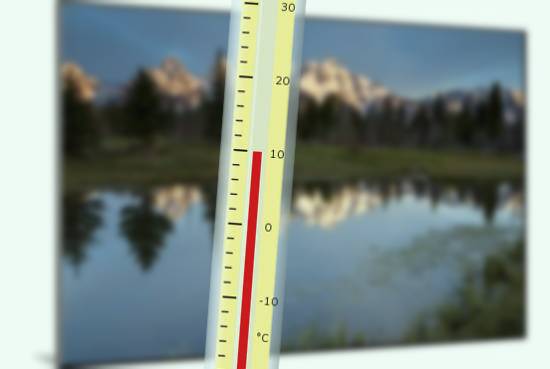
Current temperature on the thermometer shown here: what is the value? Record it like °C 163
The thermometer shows °C 10
